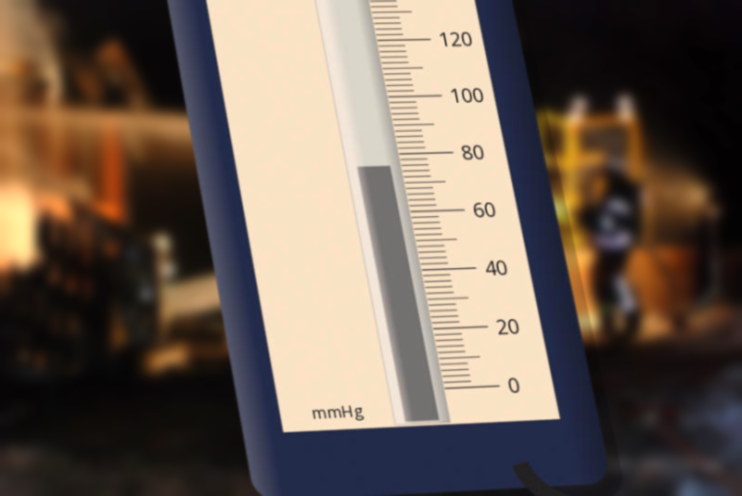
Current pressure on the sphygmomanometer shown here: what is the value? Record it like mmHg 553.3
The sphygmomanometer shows mmHg 76
